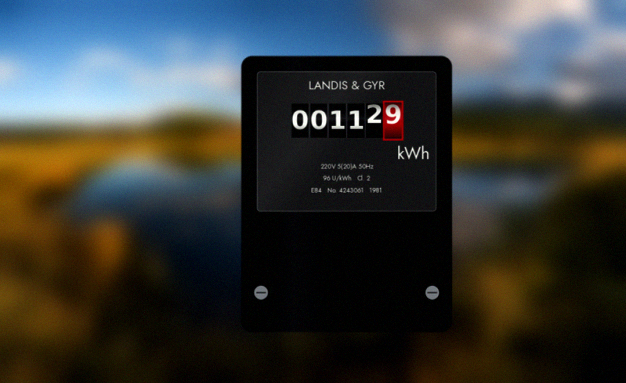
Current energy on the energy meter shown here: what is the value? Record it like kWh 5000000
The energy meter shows kWh 112.9
